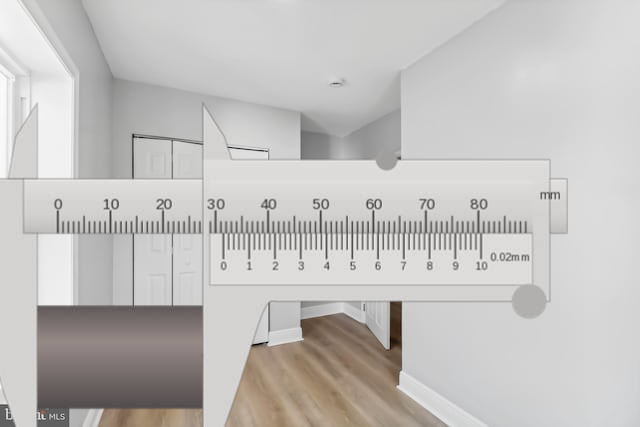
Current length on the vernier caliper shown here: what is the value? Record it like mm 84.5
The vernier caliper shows mm 31.5
